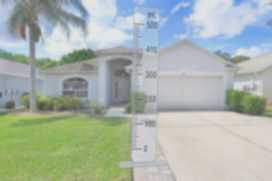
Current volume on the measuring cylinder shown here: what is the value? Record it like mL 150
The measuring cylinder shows mL 100
